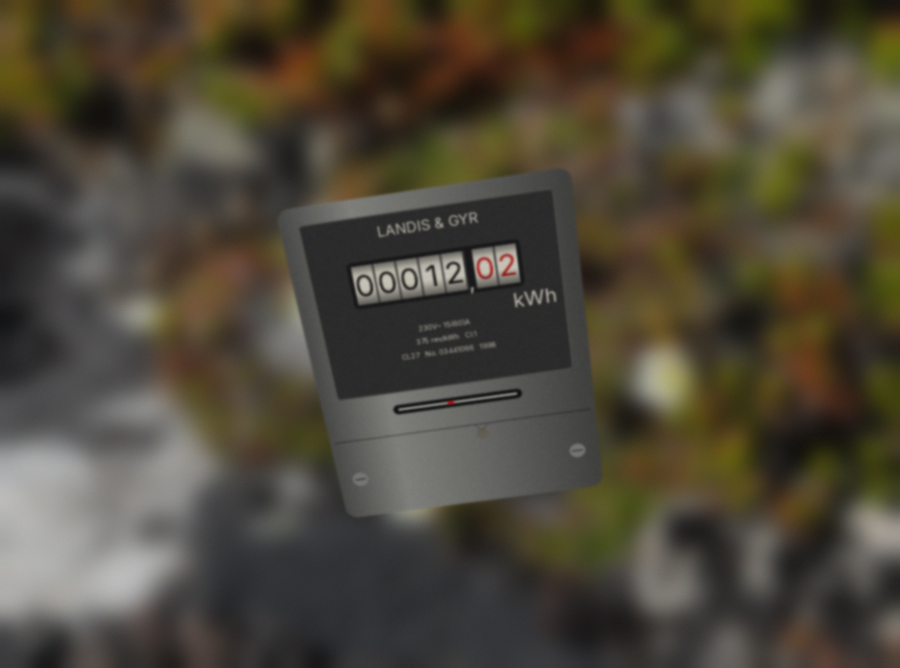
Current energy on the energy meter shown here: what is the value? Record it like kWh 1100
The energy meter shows kWh 12.02
